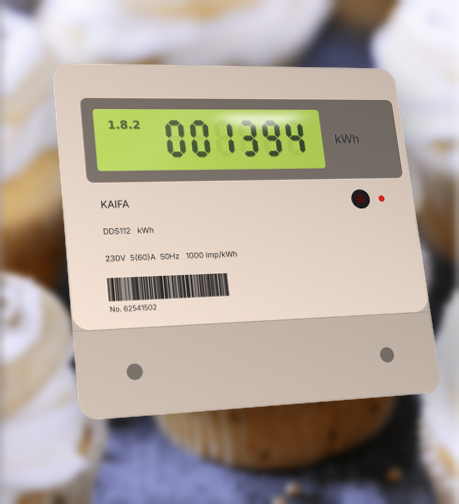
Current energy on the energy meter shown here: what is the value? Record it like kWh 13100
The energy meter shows kWh 1394
